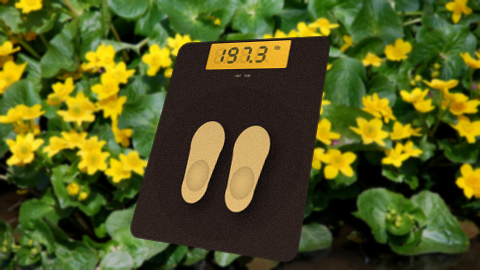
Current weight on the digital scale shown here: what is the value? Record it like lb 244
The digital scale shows lb 197.3
